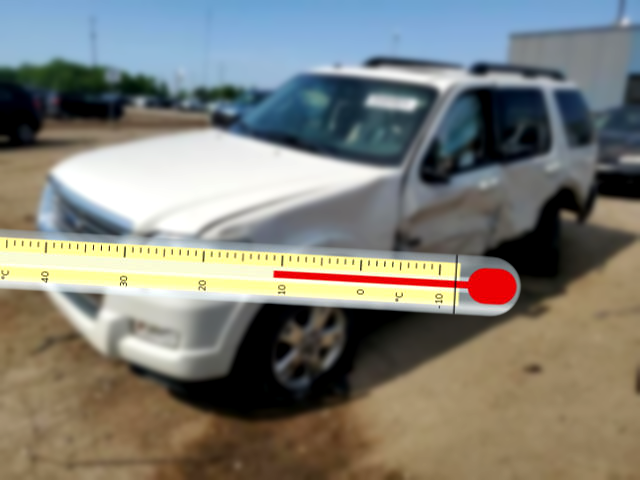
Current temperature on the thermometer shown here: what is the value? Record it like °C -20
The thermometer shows °C 11
